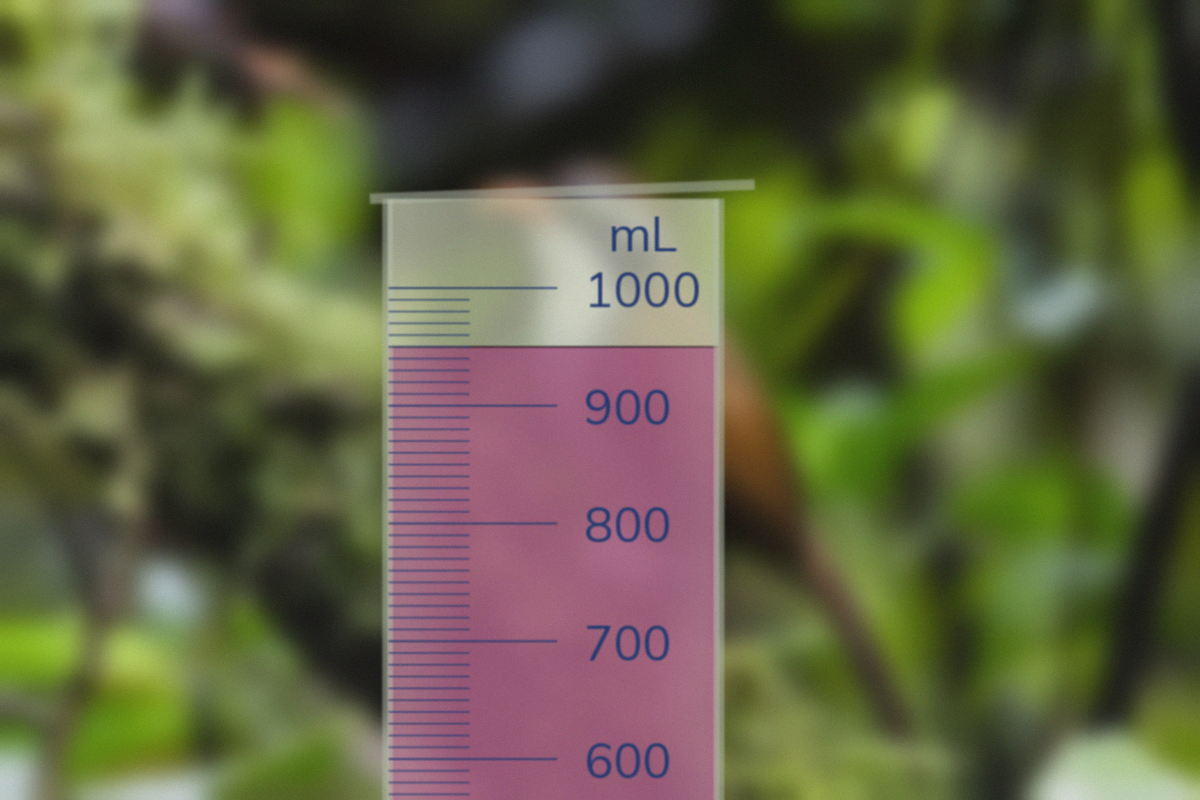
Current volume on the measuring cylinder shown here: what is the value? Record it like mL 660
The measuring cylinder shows mL 950
